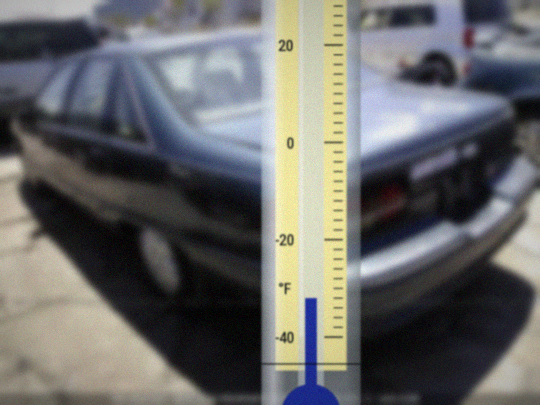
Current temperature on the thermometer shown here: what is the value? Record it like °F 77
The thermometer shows °F -32
